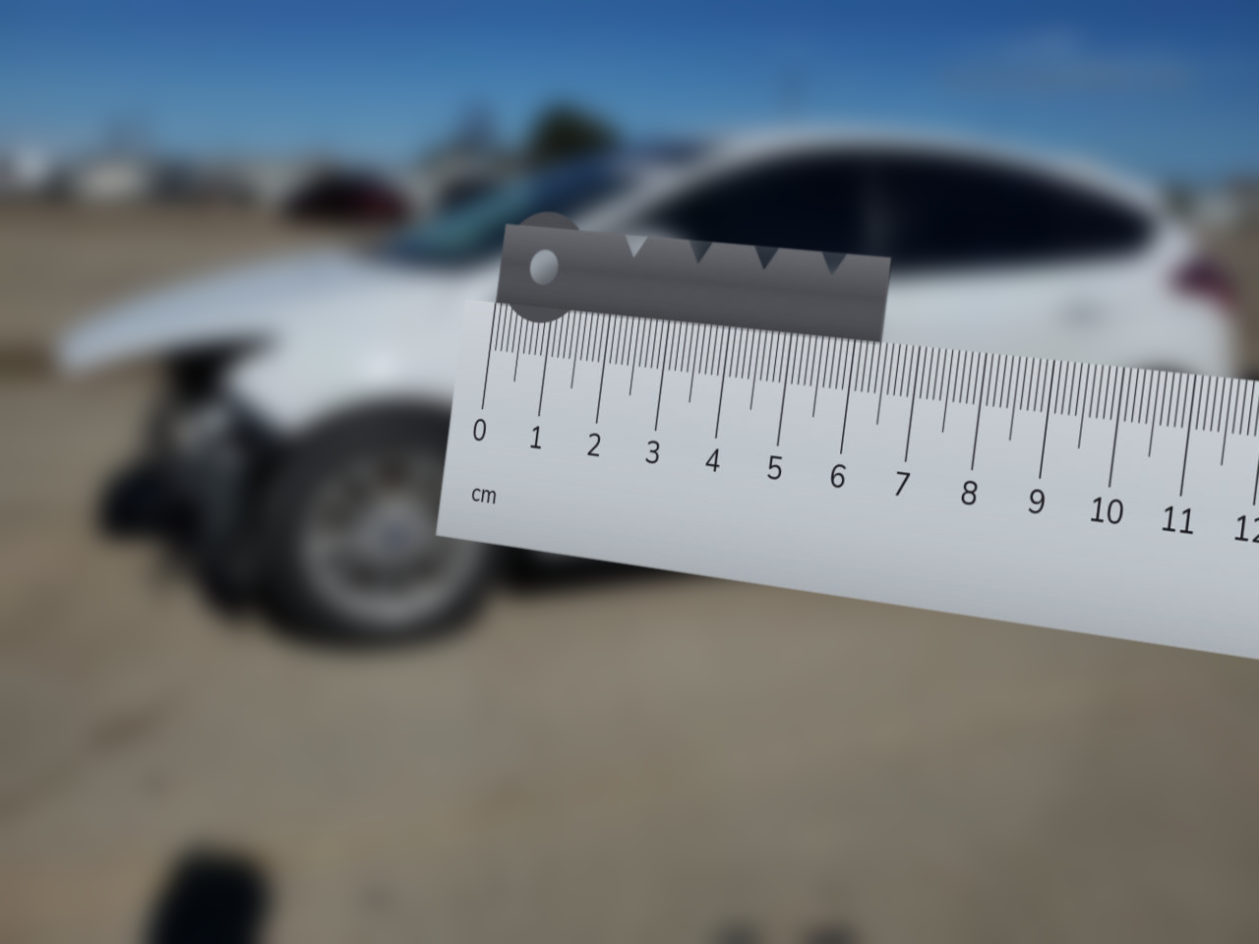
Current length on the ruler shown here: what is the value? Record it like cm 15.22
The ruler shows cm 6.4
